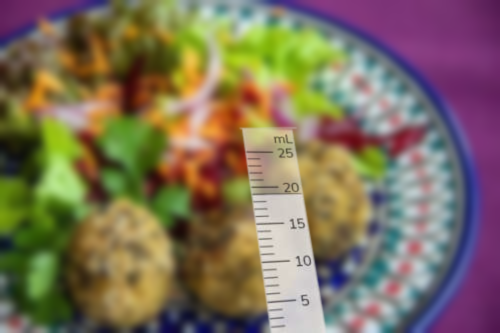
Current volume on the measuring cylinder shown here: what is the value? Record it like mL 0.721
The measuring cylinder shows mL 19
